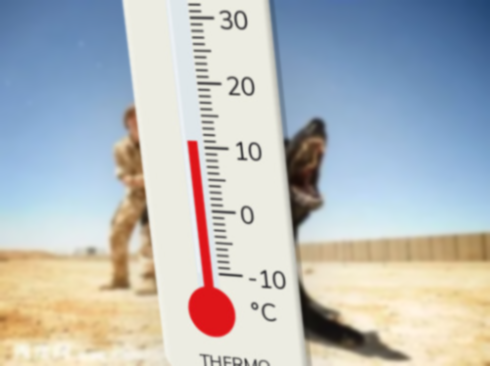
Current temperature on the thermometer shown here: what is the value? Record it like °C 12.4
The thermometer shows °C 11
